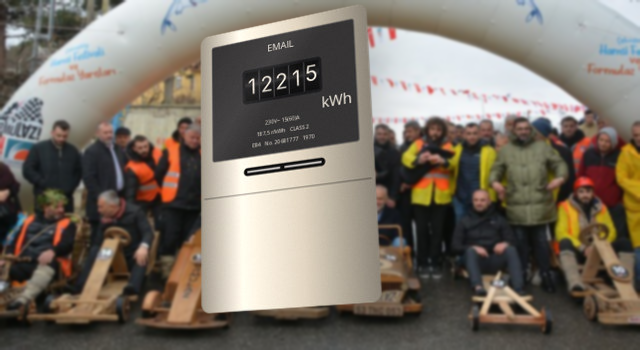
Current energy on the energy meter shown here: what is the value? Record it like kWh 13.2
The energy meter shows kWh 12215
